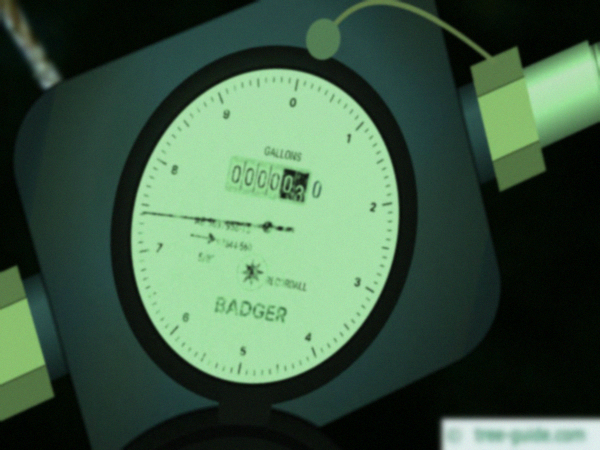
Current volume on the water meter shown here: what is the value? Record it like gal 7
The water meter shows gal 27.4
